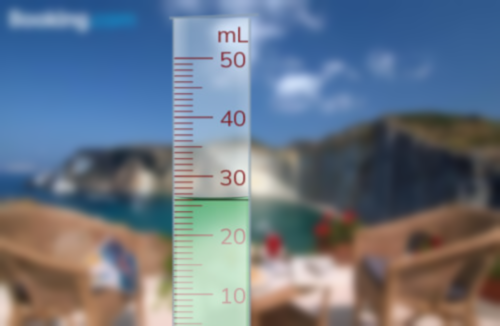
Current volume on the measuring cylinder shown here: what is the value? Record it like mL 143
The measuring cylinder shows mL 26
